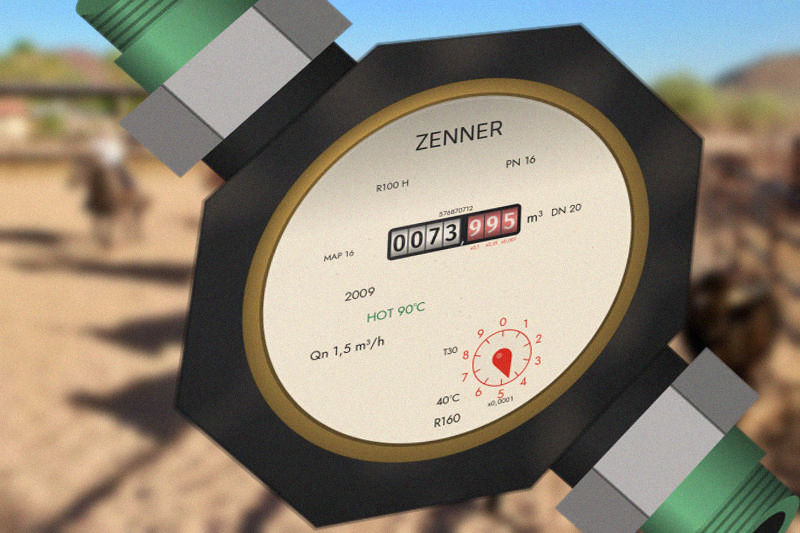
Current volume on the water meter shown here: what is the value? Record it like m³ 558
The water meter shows m³ 73.9954
